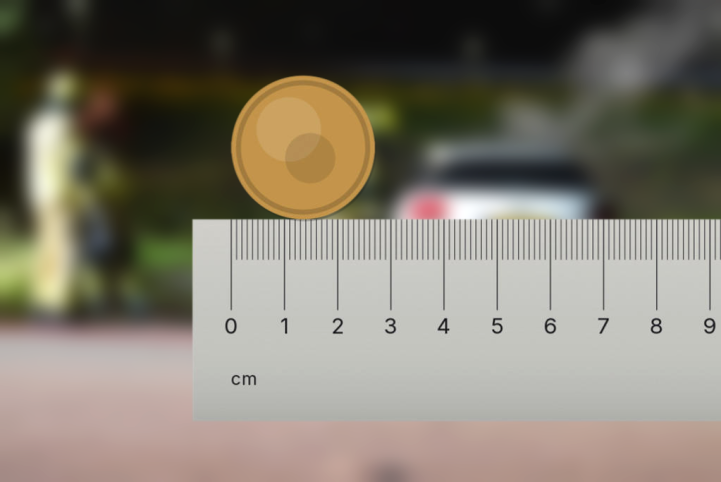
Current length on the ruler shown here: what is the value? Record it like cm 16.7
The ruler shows cm 2.7
